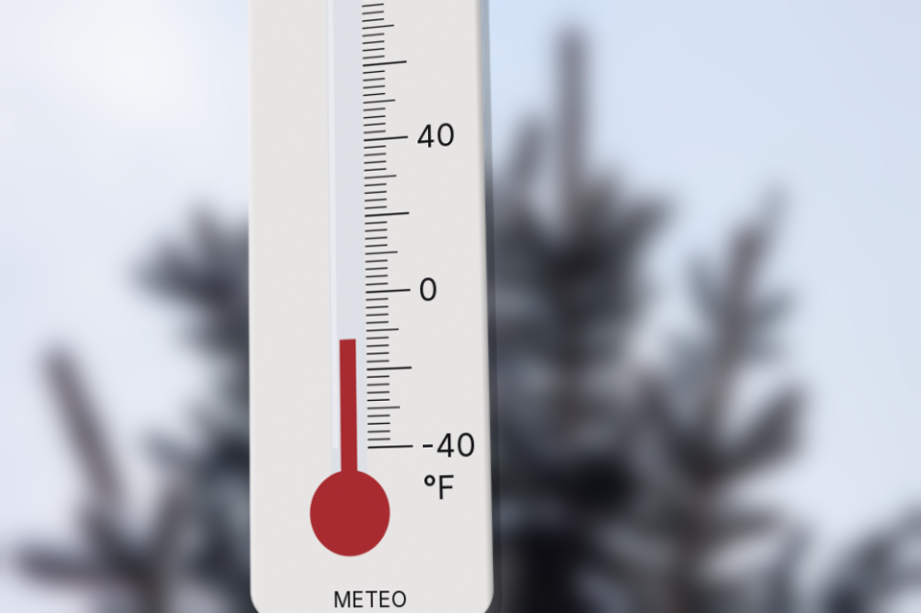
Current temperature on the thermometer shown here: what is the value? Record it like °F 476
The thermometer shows °F -12
